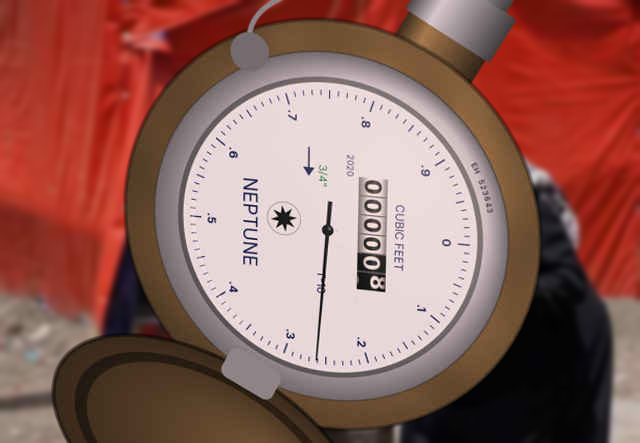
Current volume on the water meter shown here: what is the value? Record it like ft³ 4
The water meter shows ft³ 8.26
